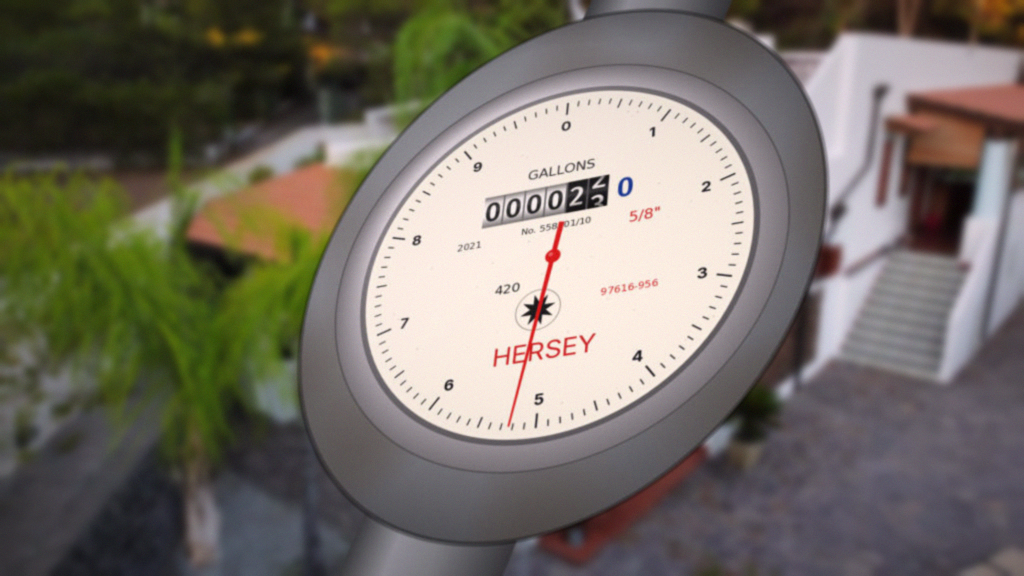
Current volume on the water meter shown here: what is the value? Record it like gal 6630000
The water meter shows gal 225.2
